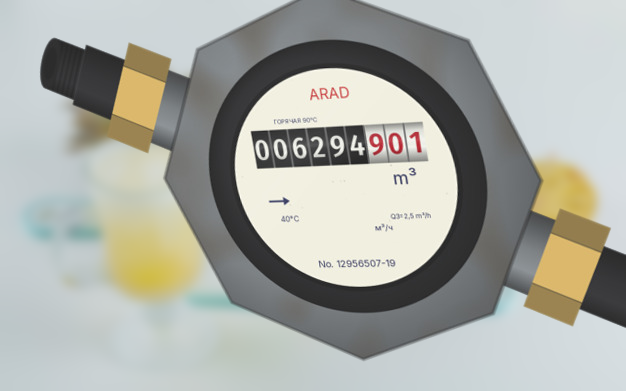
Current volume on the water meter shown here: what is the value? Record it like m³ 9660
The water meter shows m³ 6294.901
